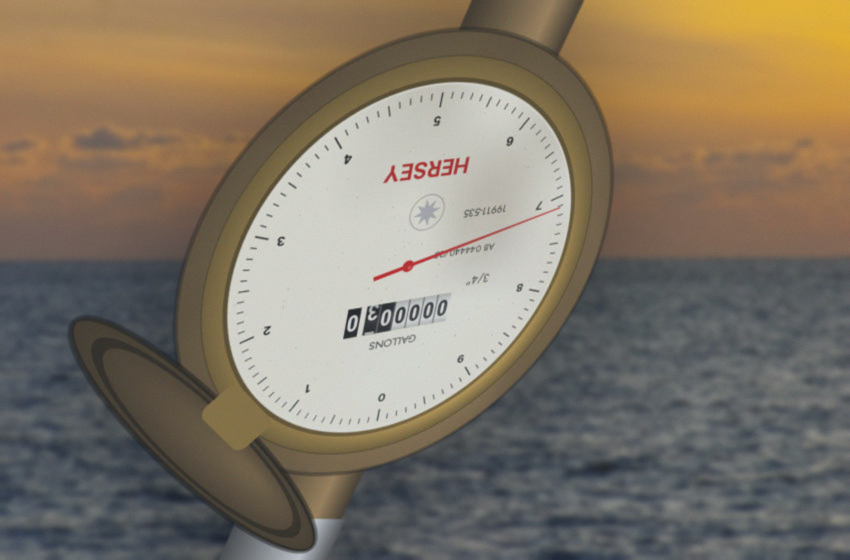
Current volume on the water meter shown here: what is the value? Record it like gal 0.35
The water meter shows gal 27.1
